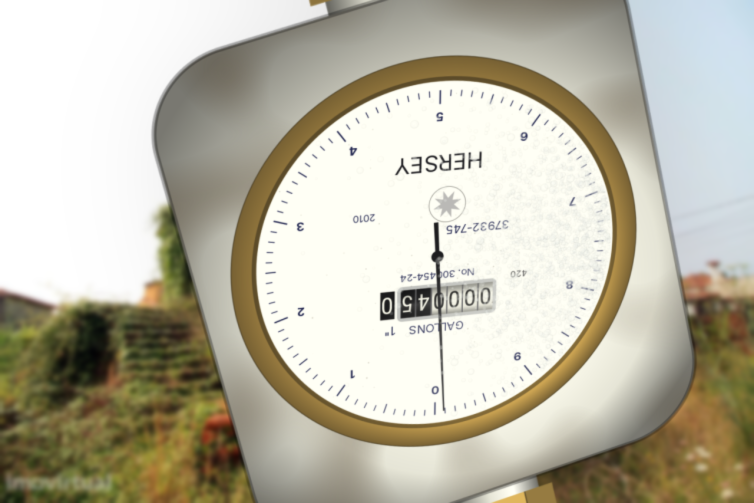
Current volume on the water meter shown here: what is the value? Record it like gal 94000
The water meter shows gal 449.9
